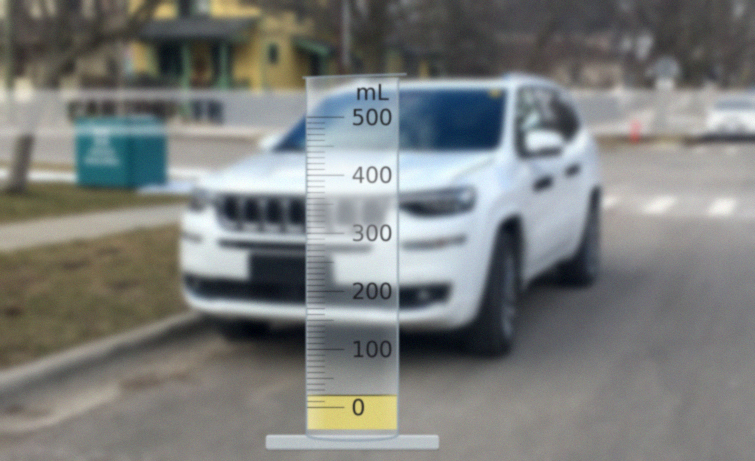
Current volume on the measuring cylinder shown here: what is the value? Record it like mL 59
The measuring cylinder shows mL 20
